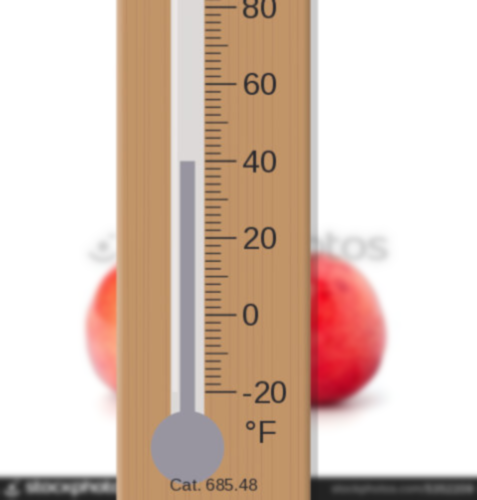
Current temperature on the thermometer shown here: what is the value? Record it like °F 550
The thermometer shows °F 40
